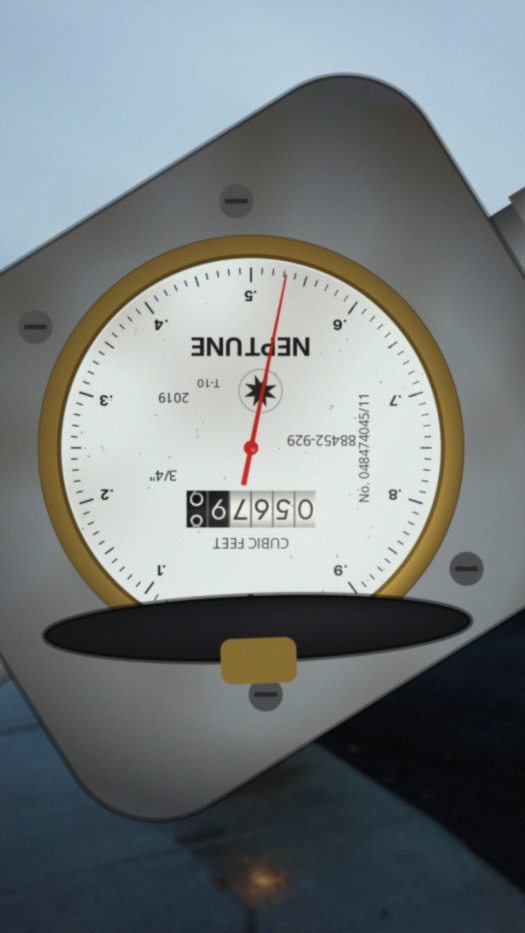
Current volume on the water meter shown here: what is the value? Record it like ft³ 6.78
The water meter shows ft³ 56798.53
